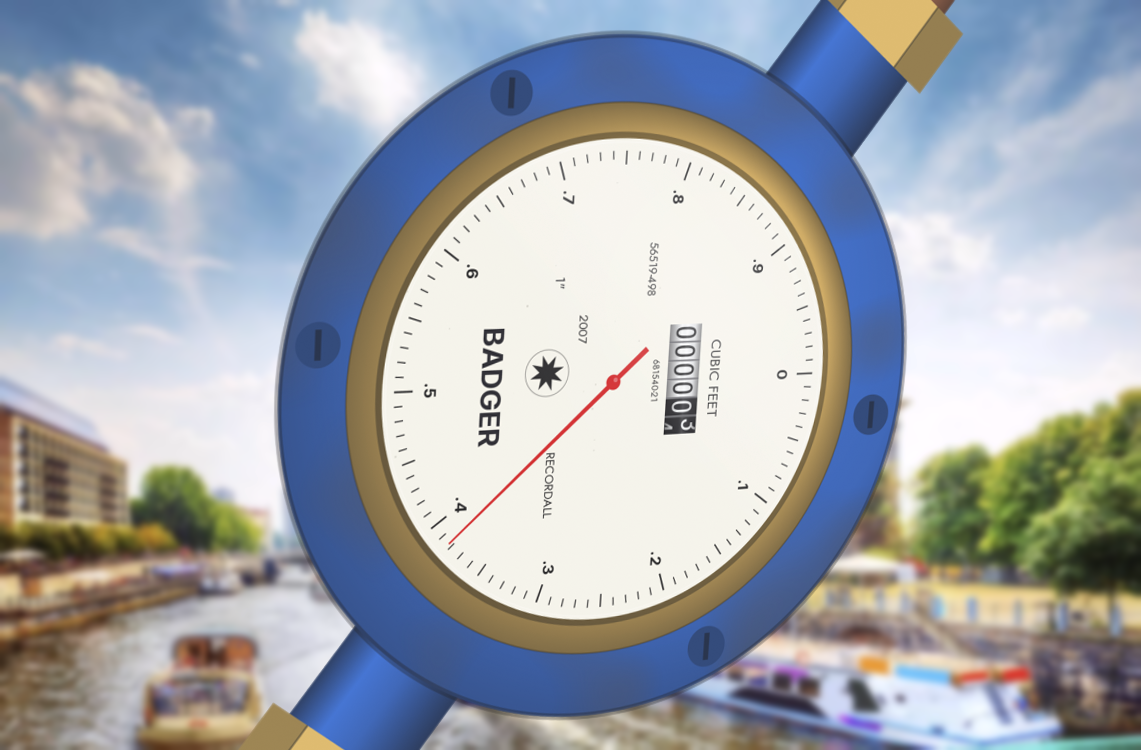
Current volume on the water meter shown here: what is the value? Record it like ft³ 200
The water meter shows ft³ 3.38
